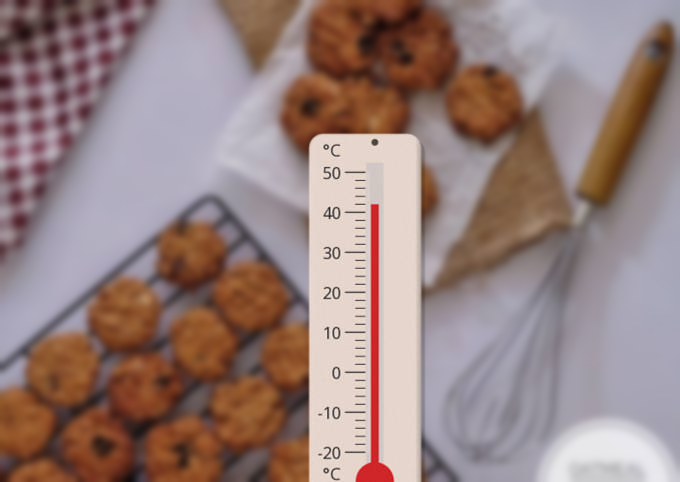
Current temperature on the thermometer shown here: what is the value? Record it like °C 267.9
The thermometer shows °C 42
